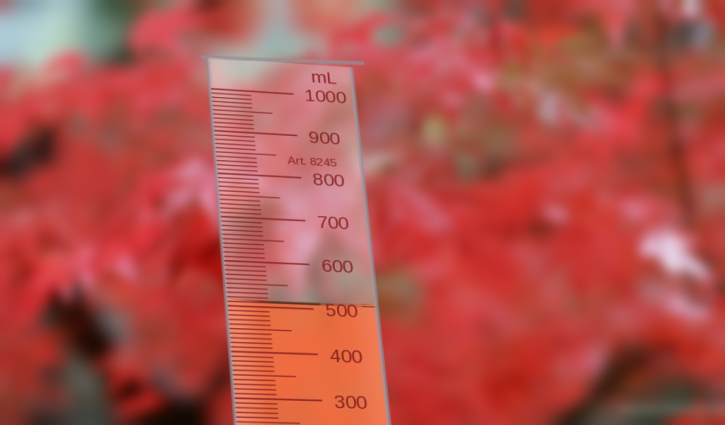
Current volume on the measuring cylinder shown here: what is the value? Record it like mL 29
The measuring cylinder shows mL 510
